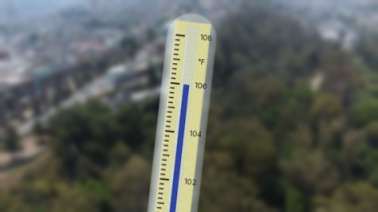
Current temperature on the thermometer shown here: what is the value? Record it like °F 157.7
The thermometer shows °F 106
